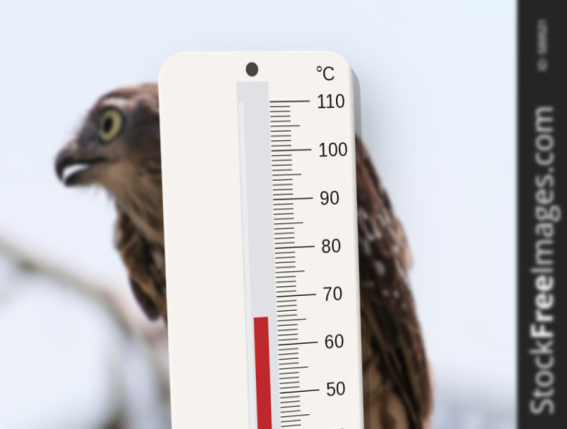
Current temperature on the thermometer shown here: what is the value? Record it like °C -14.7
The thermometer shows °C 66
